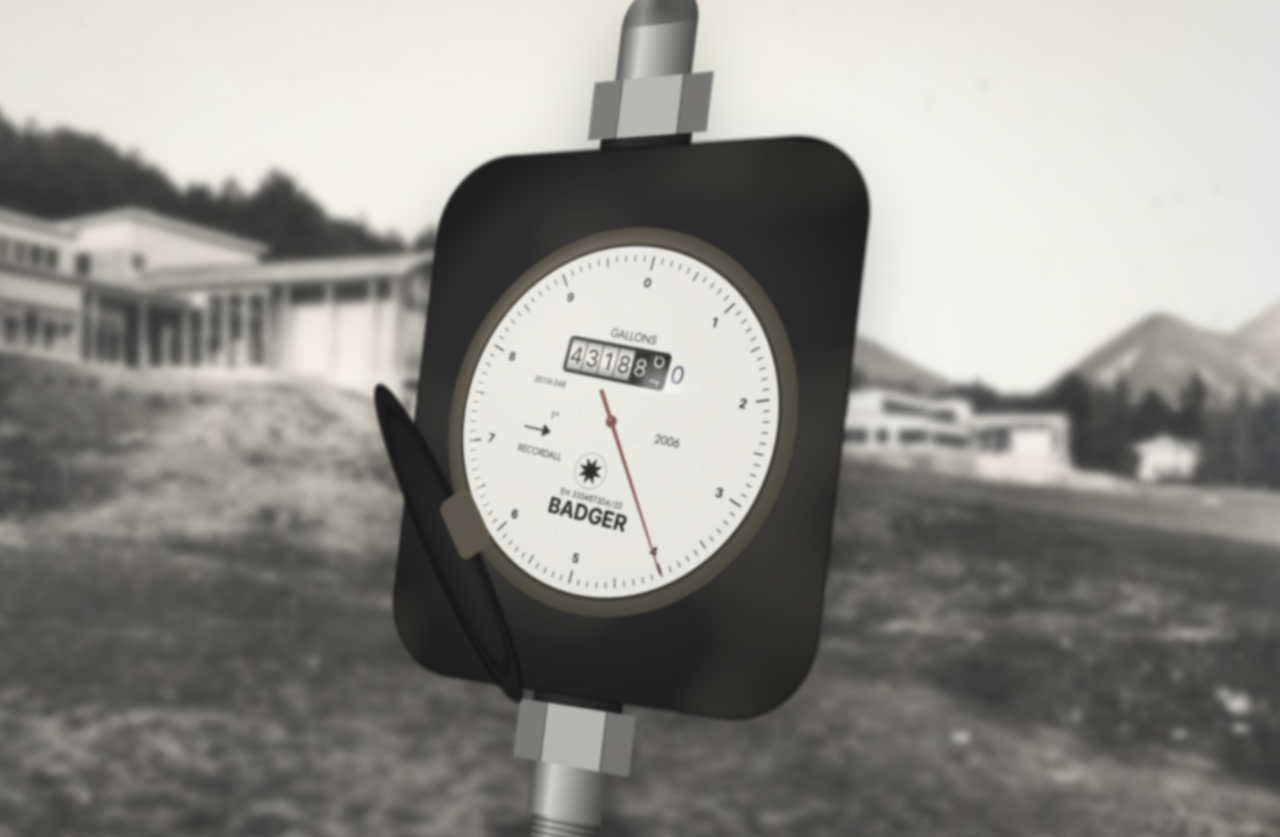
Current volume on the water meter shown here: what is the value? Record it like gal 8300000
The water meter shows gal 4318864.0
